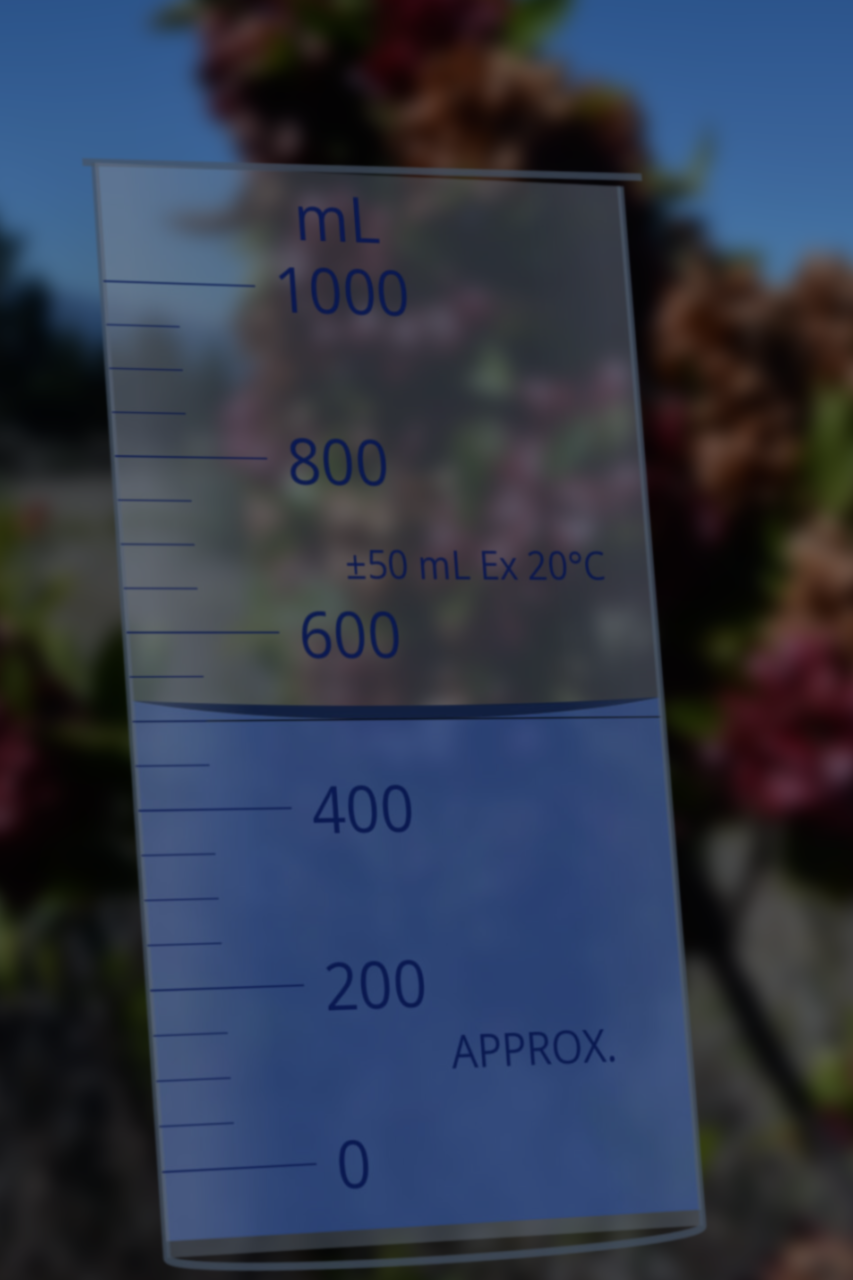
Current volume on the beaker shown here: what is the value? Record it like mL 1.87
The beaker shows mL 500
